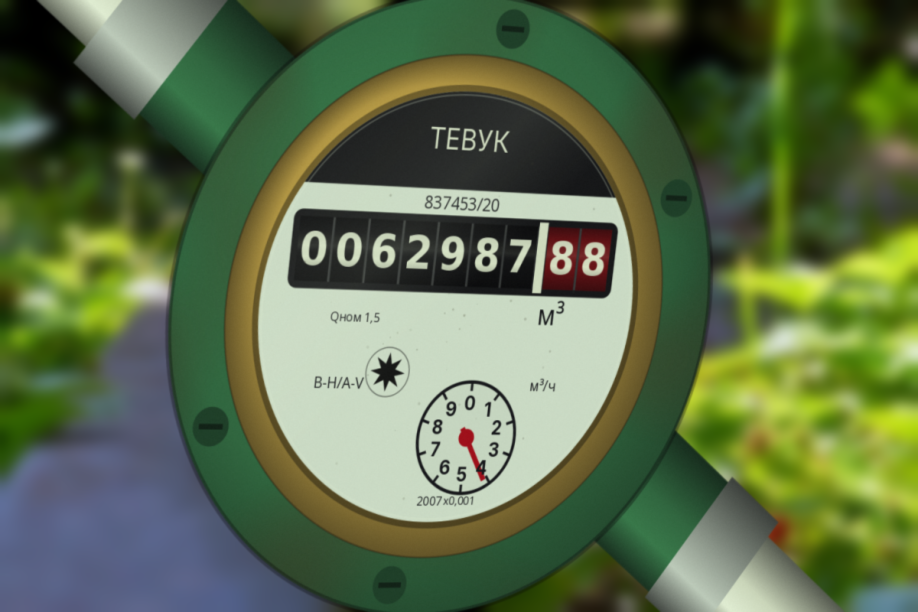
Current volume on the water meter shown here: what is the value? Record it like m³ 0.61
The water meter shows m³ 62987.884
